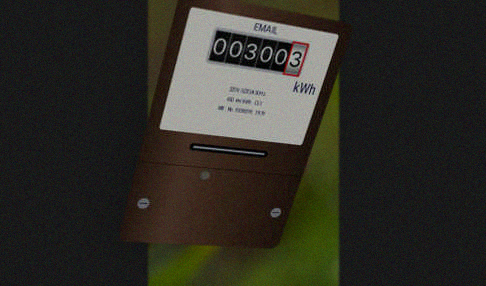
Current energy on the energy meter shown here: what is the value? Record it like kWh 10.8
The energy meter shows kWh 300.3
